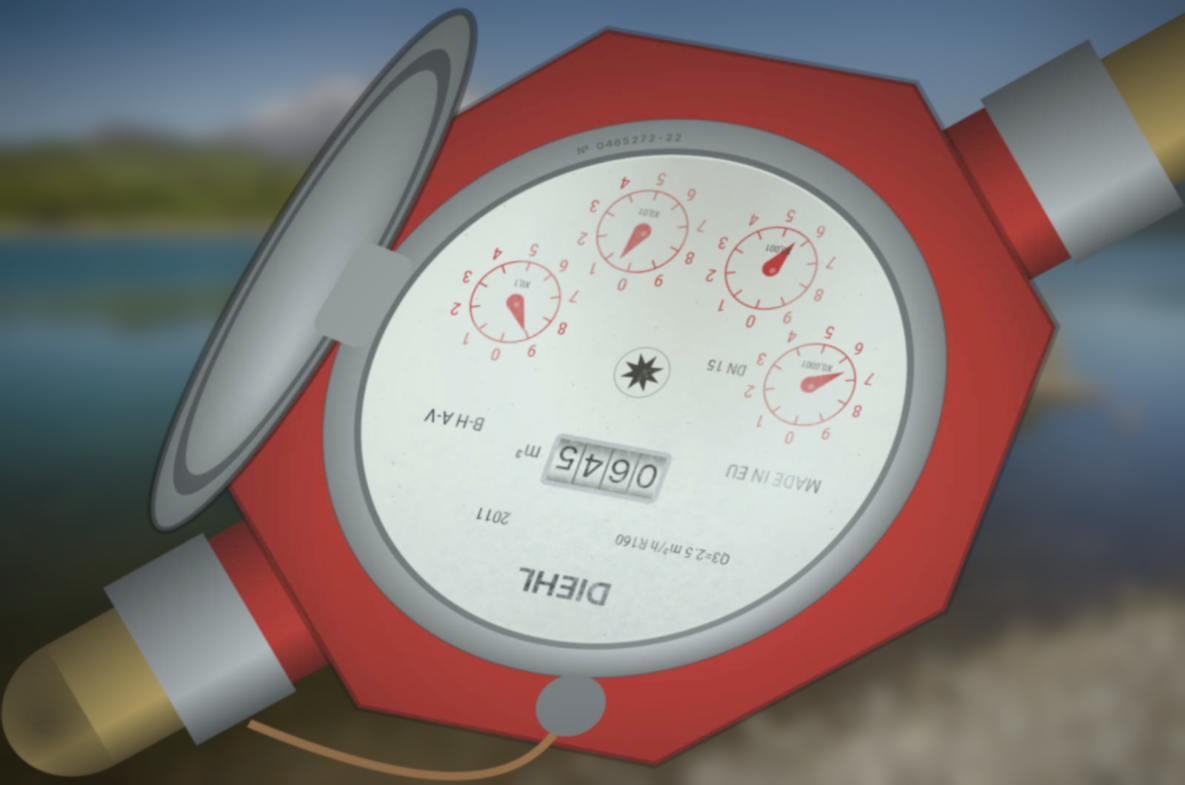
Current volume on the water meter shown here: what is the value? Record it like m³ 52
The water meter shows m³ 644.9056
